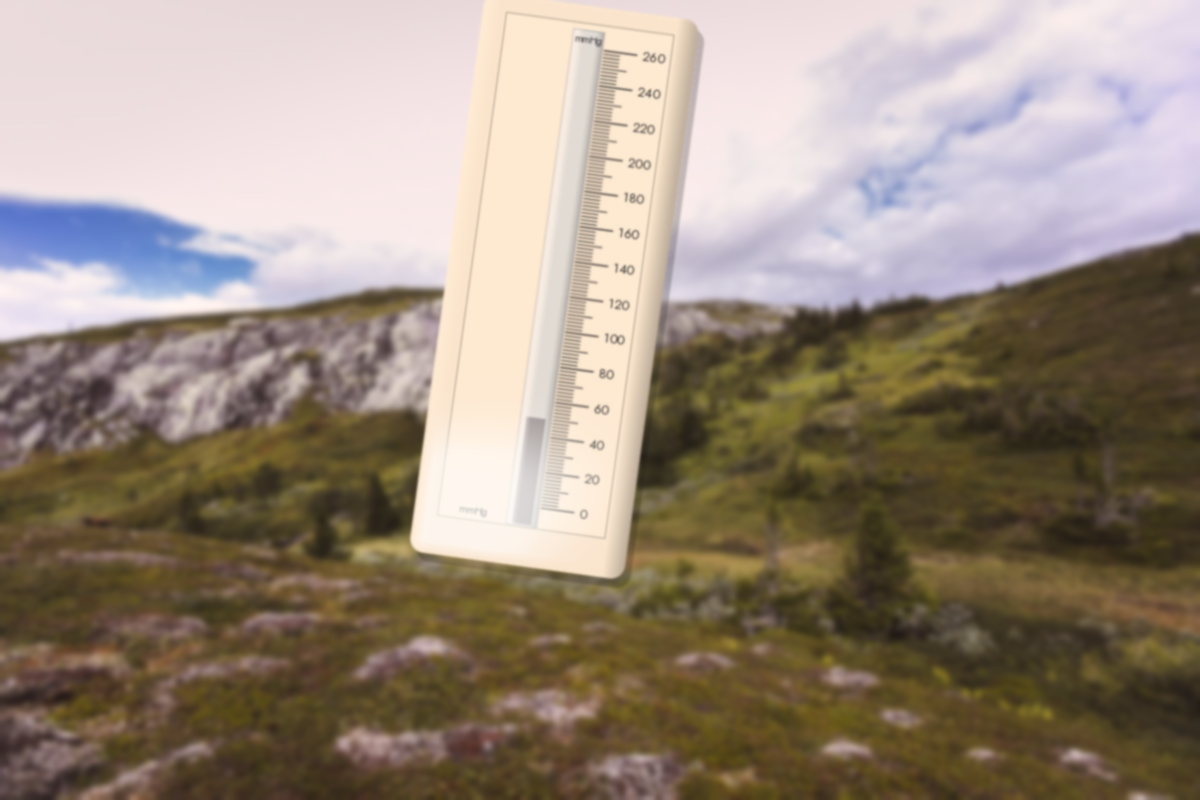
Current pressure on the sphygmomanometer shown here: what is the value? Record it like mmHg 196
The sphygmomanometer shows mmHg 50
